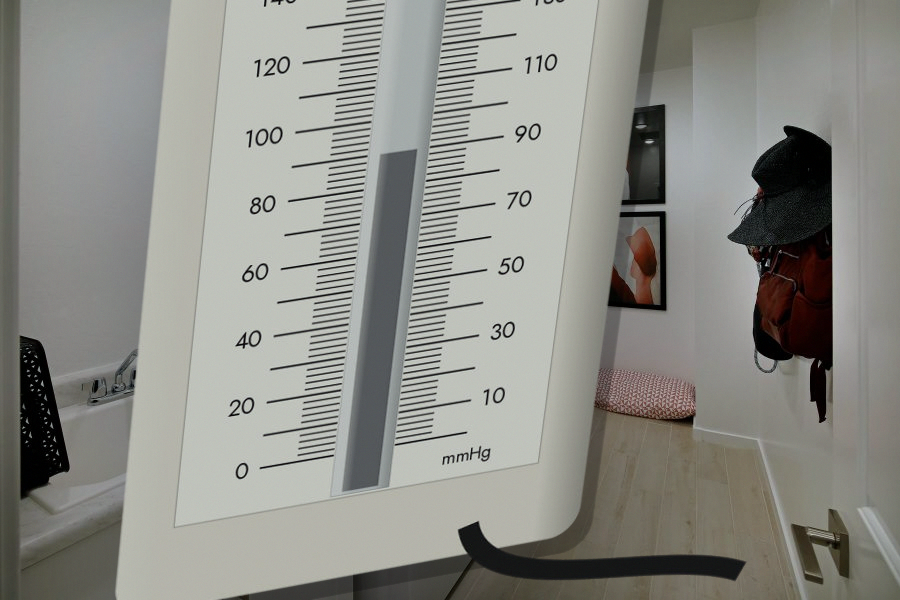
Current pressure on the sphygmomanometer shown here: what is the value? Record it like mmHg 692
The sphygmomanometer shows mmHg 90
